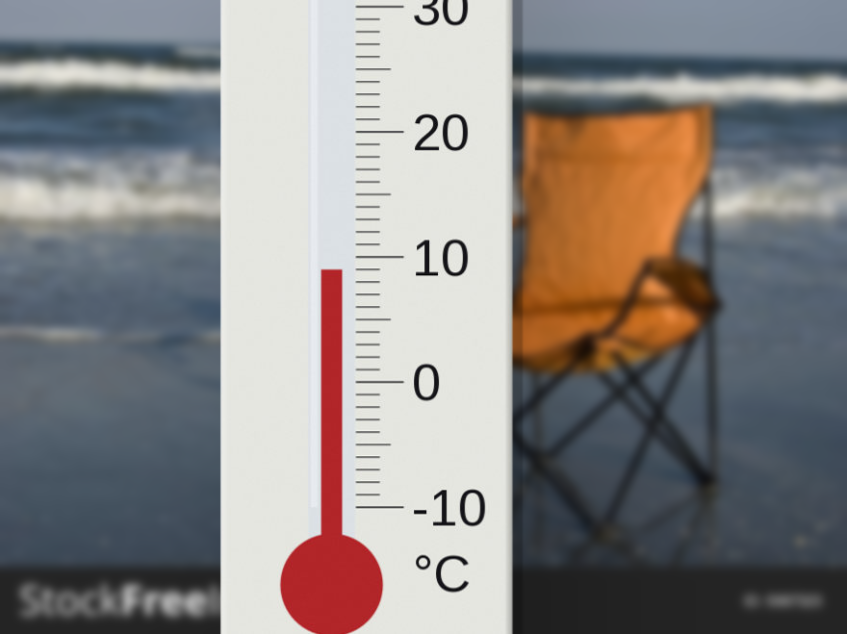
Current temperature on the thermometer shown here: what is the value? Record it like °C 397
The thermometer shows °C 9
